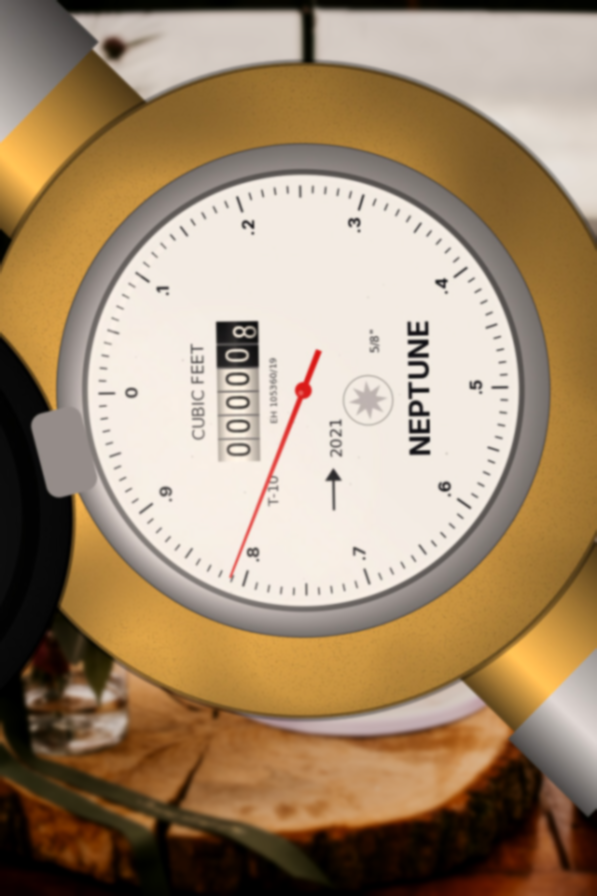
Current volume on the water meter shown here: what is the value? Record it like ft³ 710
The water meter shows ft³ 7.81
